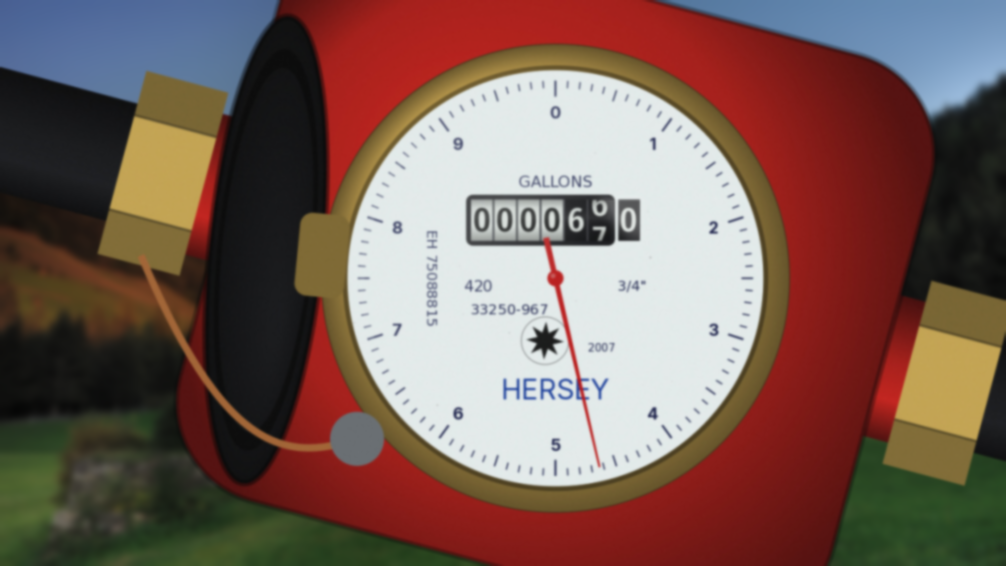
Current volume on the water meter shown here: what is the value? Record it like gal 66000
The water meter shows gal 664.6
